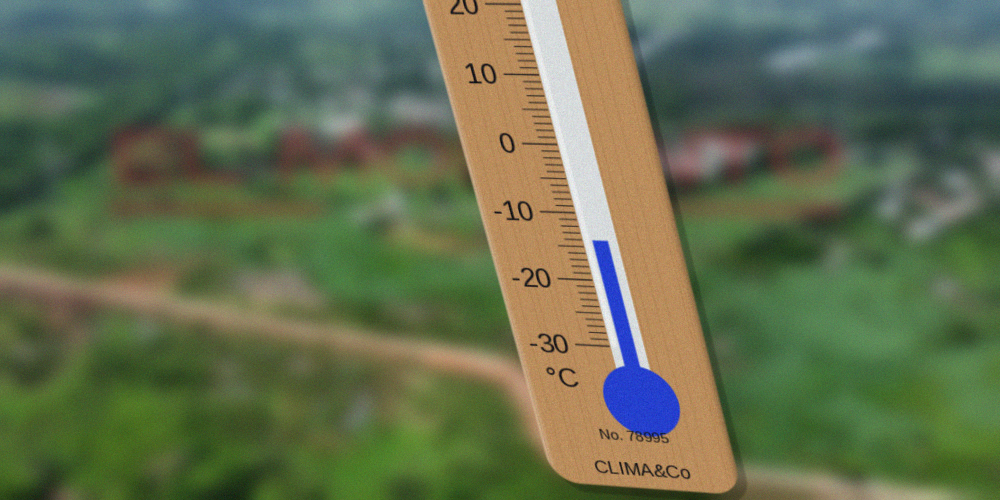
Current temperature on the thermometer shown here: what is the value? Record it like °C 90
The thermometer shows °C -14
